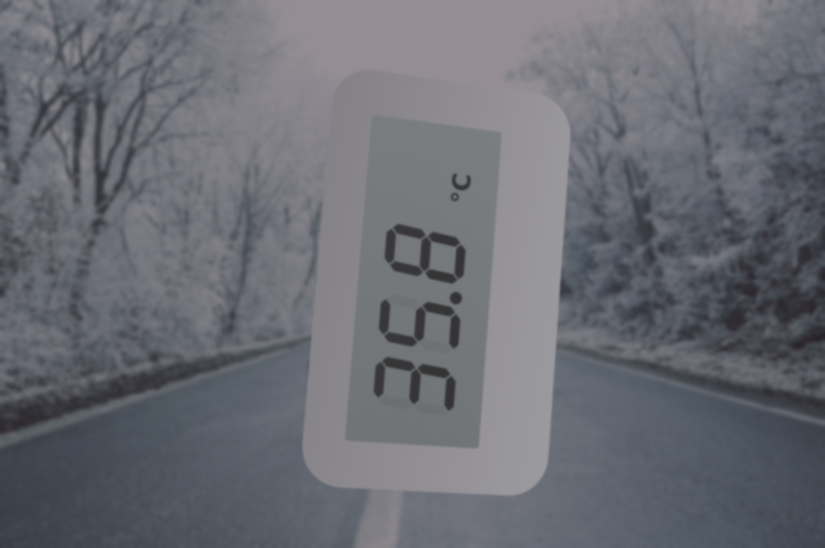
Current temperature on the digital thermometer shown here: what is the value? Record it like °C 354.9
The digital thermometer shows °C 35.8
